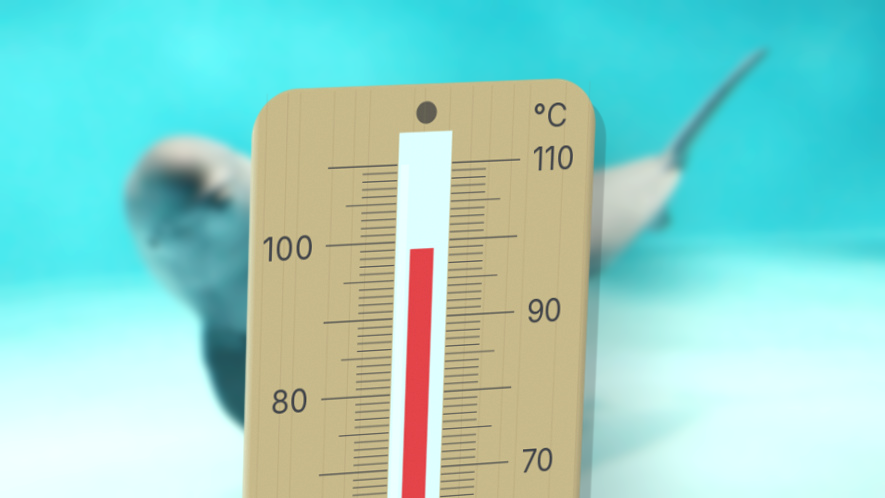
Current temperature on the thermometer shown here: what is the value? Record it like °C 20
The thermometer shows °C 99
